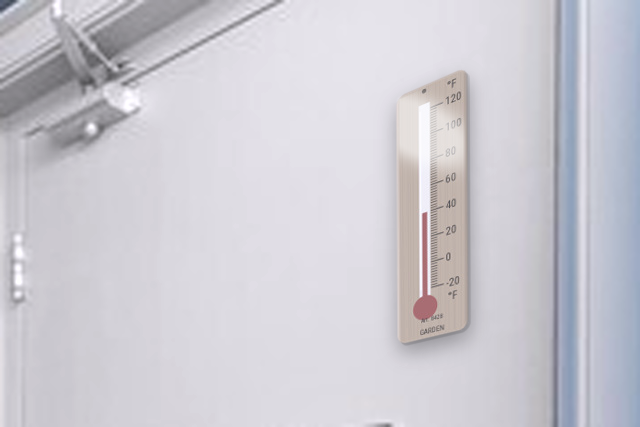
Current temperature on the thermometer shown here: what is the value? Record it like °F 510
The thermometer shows °F 40
